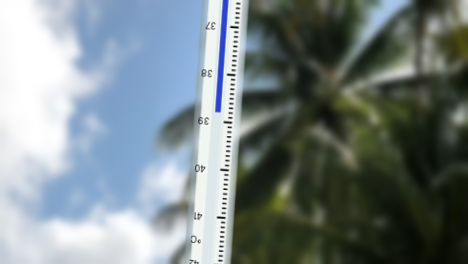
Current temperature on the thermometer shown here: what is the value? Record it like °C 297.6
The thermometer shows °C 38.8
